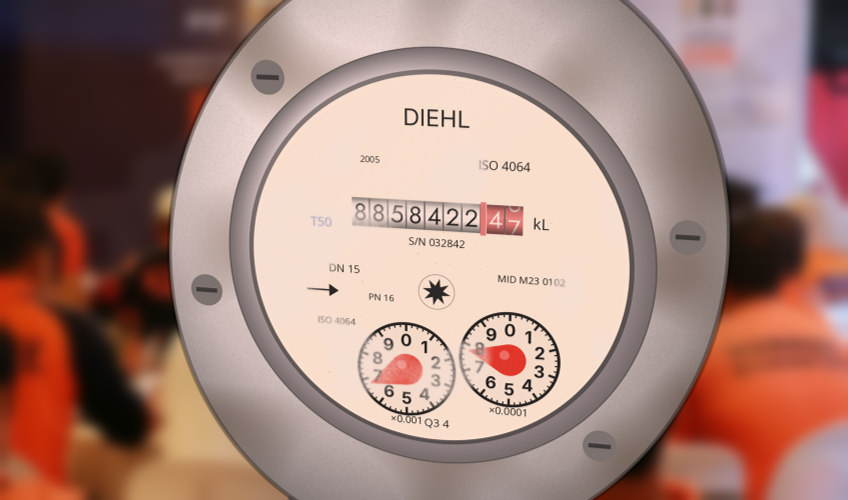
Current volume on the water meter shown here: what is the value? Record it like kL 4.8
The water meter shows kL 8858422.4667
